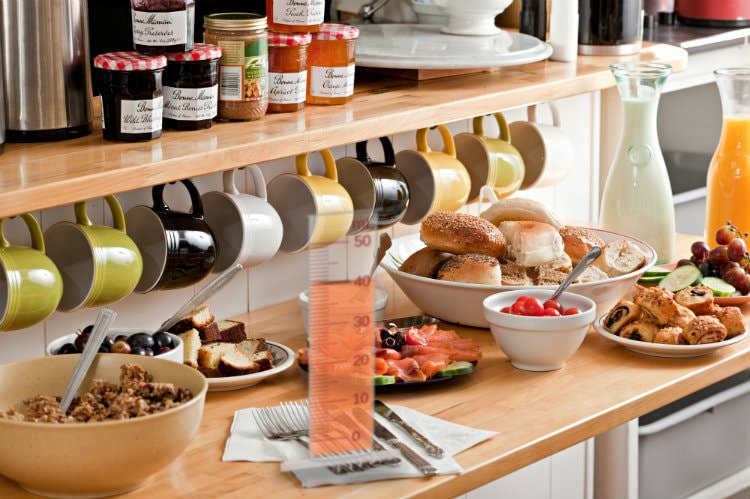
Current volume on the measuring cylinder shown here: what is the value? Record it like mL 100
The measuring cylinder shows mL 40
